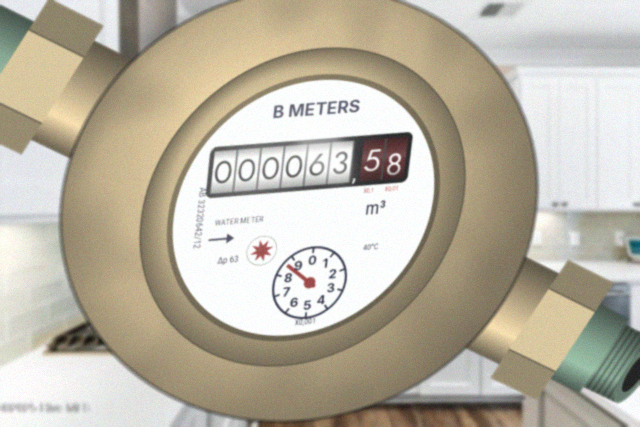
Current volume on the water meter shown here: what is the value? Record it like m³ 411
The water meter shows m³ 63.578
